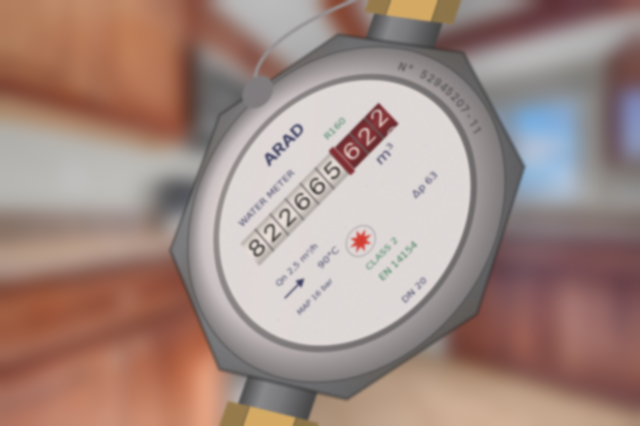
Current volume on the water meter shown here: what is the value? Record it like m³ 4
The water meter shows m³ 822665.622
